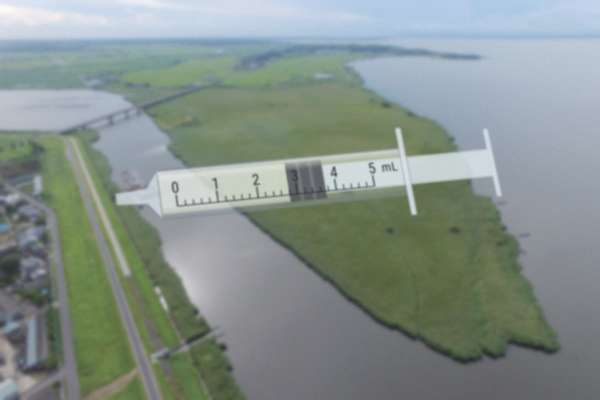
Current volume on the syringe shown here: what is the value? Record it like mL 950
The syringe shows mL 2.8
